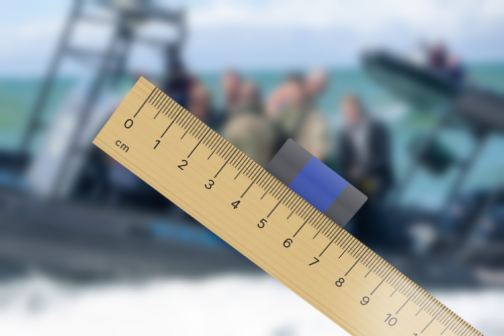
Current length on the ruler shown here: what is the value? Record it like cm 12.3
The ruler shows cm 3
